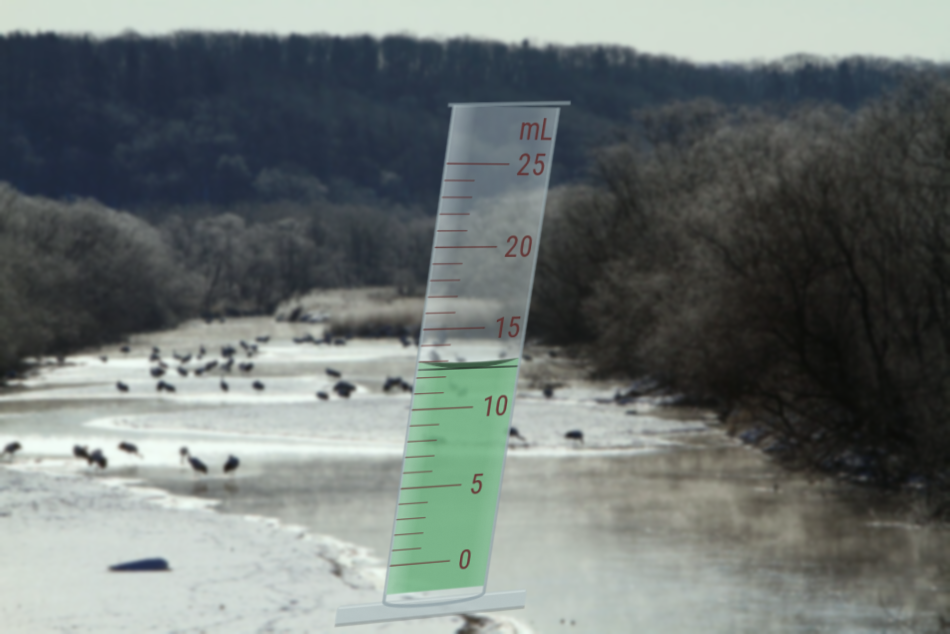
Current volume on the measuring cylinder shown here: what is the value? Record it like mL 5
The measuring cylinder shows mL 12.5
